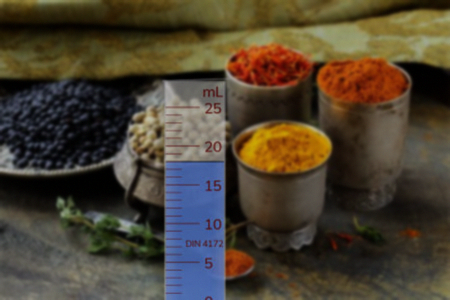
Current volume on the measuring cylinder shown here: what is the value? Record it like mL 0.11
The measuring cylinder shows mL 18
